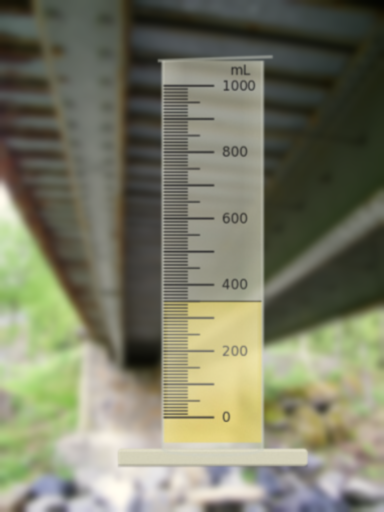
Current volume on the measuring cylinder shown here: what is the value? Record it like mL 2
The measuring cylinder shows mL 350
